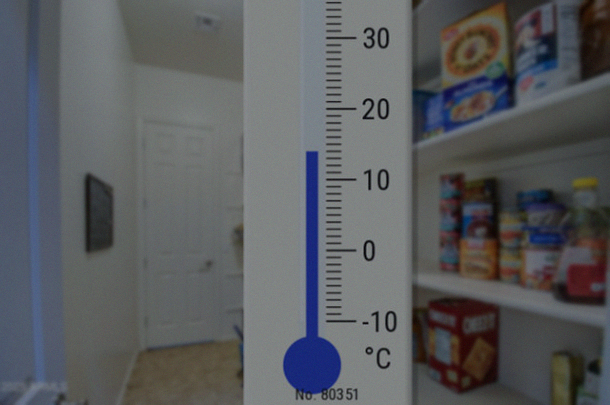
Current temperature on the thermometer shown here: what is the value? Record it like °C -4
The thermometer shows °C 14
